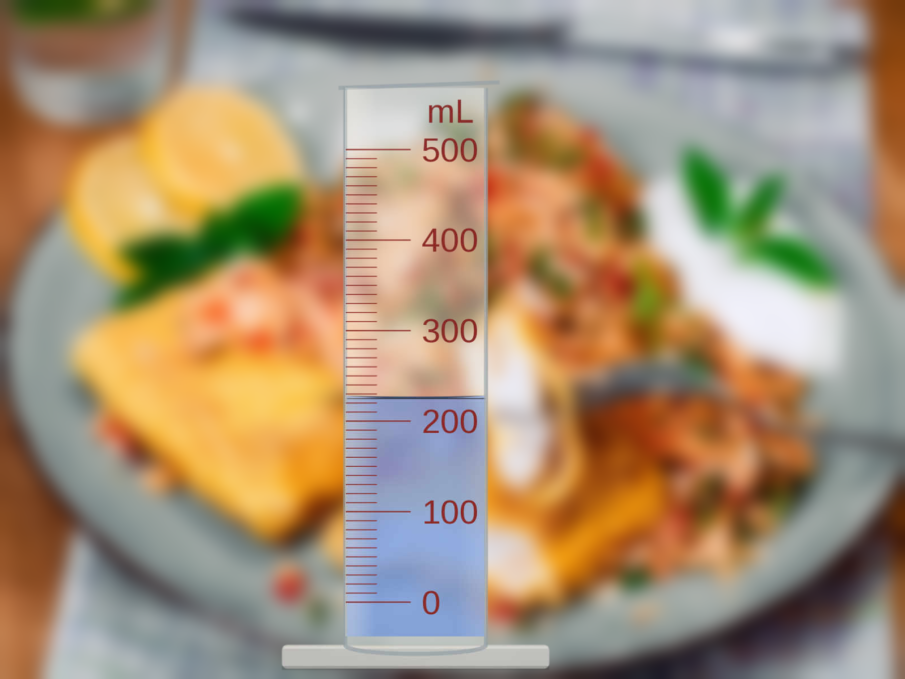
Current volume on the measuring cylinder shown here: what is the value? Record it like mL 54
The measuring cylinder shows mL 225
